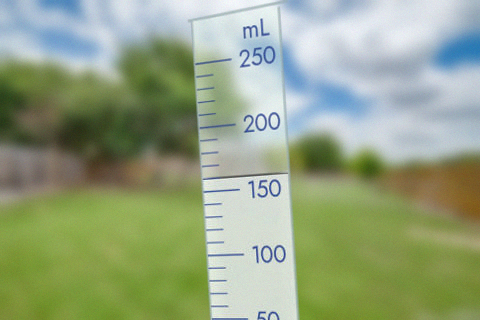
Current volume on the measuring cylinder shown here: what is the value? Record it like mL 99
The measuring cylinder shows mL 160
